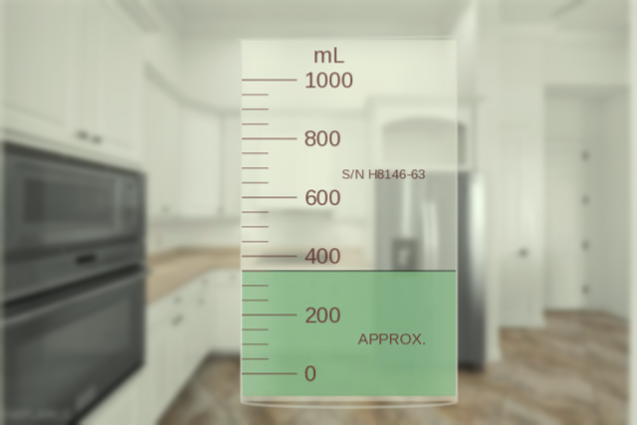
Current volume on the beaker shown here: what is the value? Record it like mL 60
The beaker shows mL 350
